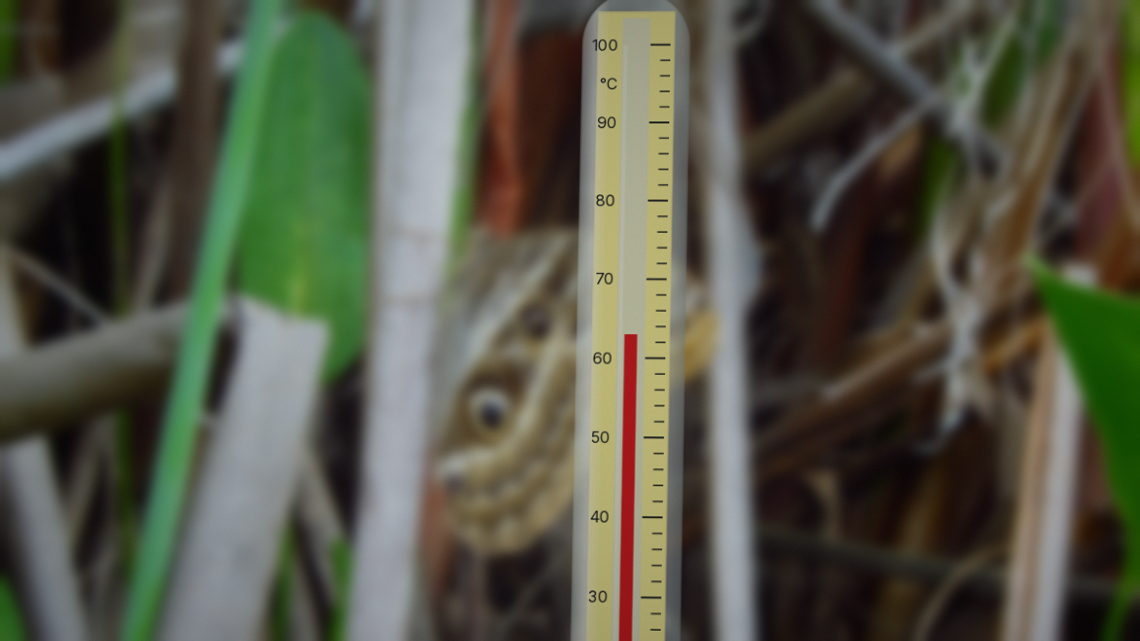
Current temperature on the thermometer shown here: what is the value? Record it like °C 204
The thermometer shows °C 63
